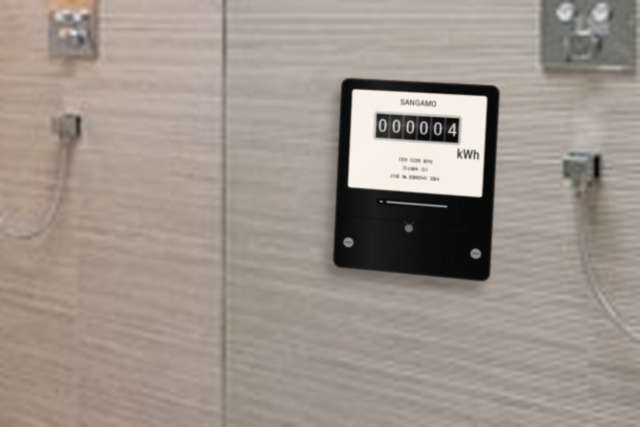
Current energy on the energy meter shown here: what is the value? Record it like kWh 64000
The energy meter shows kWh 4
